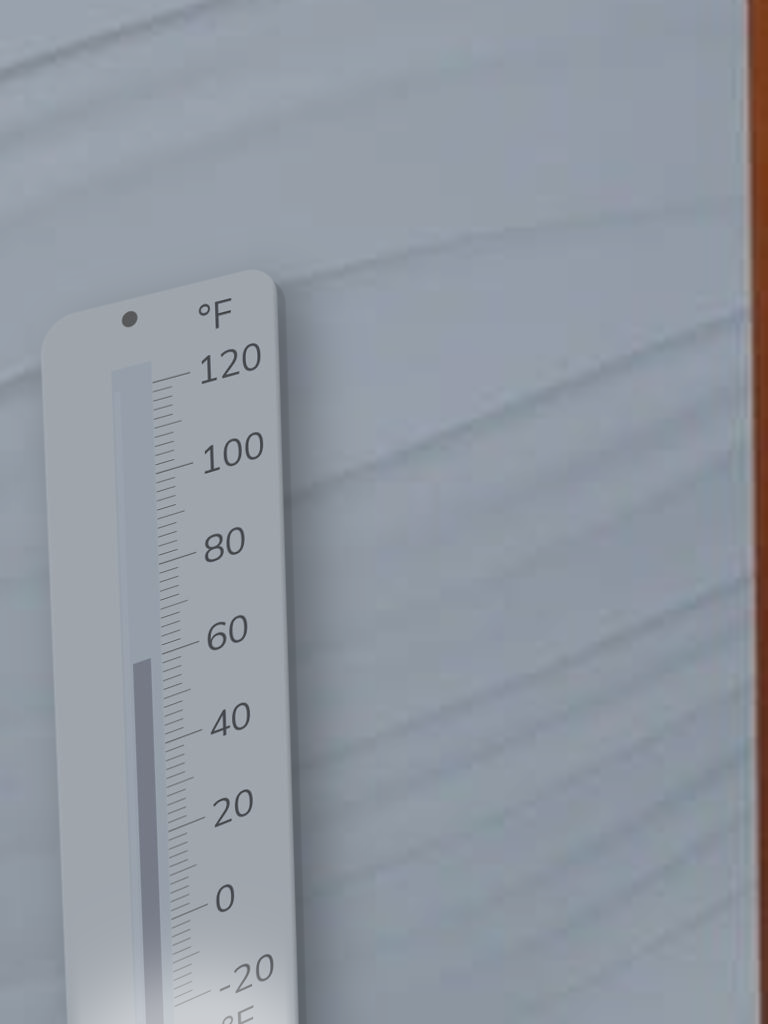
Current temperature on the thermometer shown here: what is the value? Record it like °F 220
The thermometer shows °F 60
